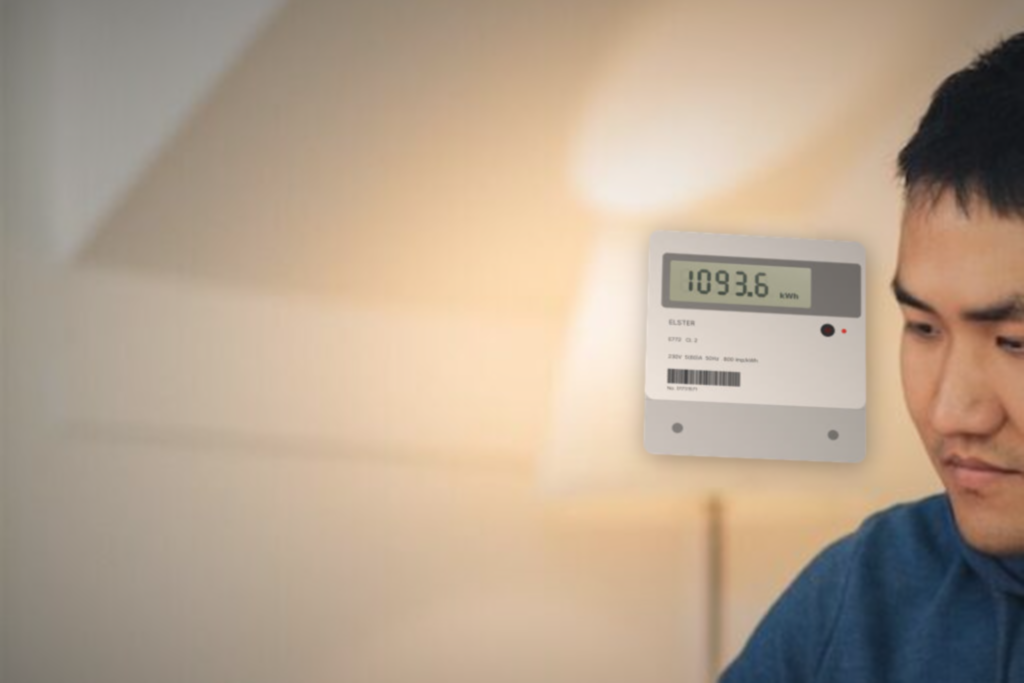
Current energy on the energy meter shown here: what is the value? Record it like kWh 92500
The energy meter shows kWh 1093.6
